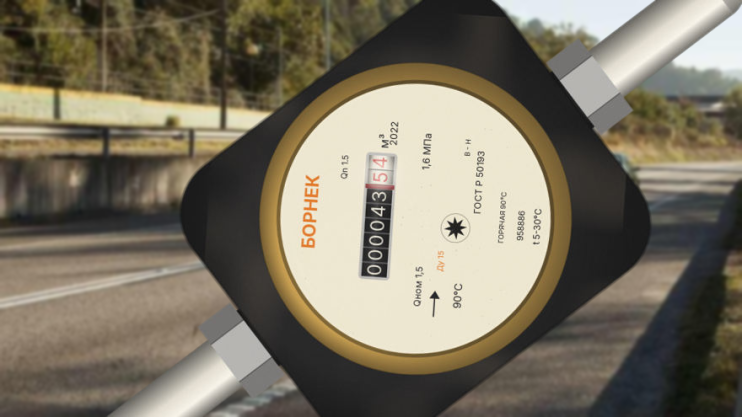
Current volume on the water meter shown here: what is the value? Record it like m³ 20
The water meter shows m³ 43.54
